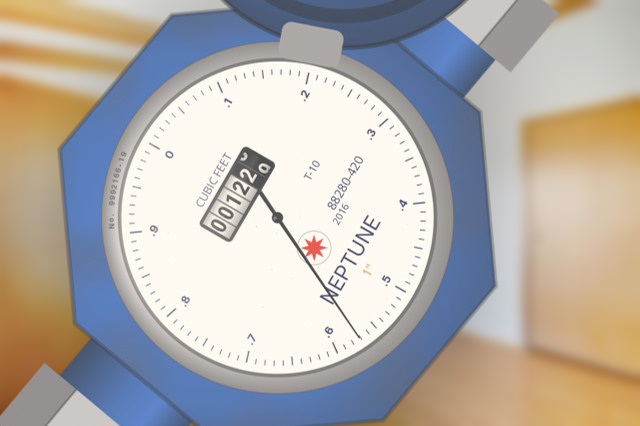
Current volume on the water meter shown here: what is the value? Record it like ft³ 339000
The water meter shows ft³ 1228.57
